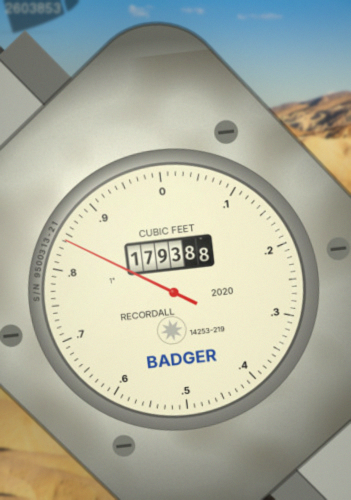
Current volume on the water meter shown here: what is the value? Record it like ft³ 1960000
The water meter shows ft³ 179387.84
